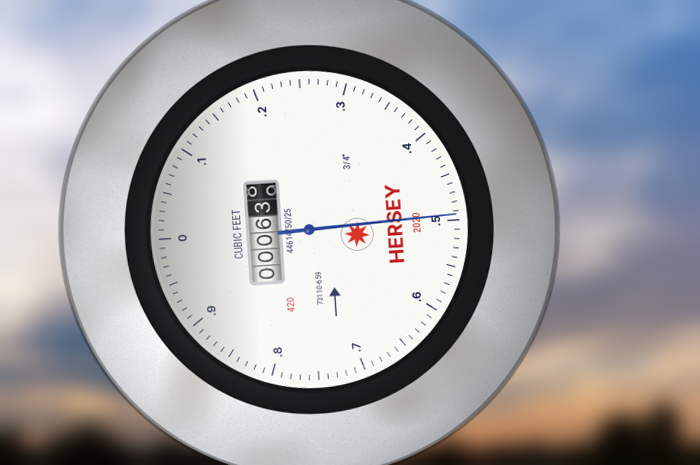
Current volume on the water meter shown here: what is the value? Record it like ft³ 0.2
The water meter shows ft³ 638.49
